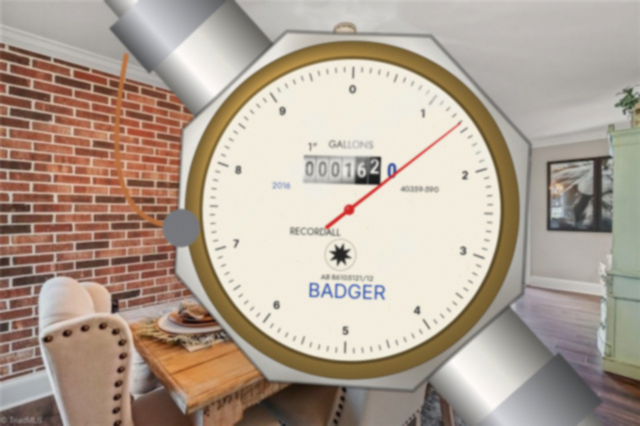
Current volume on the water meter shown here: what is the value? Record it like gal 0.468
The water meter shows gal 1621.4
